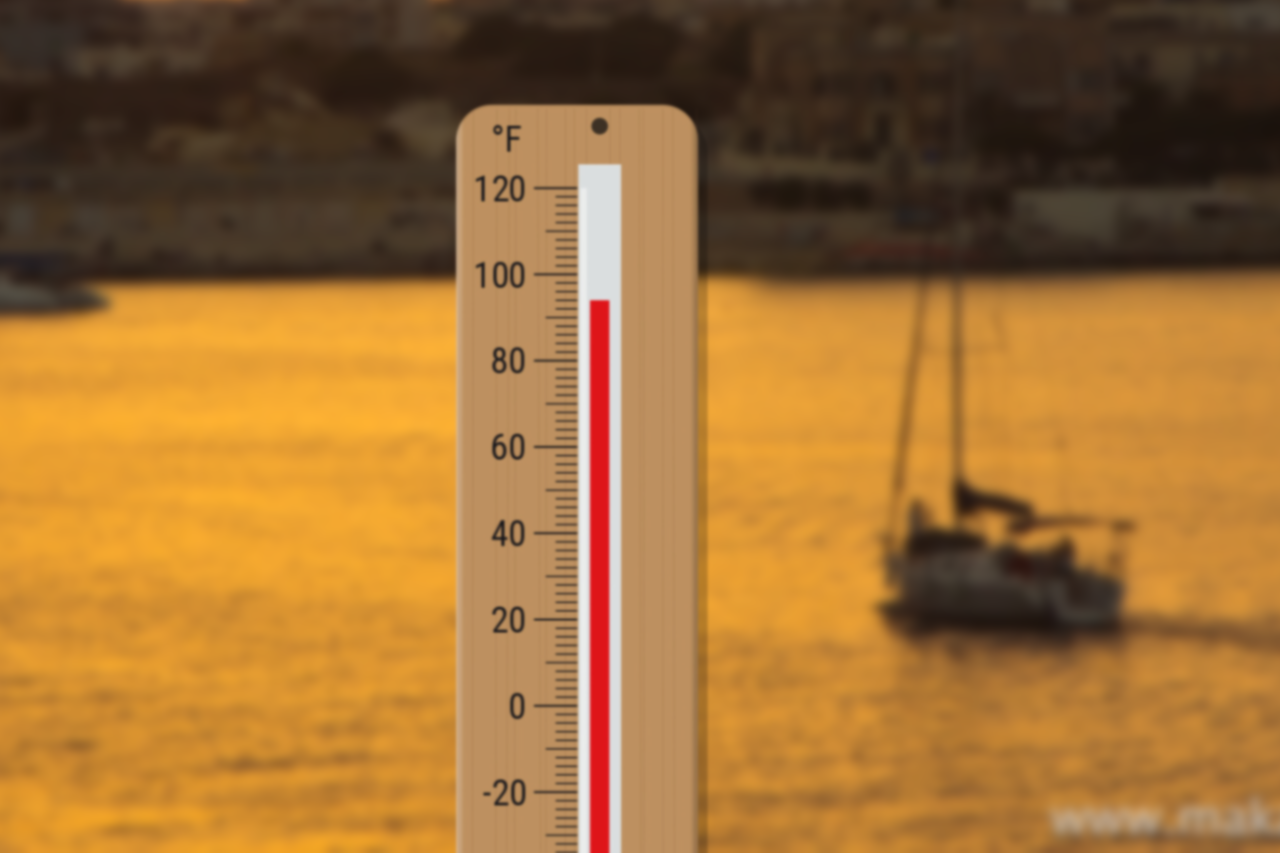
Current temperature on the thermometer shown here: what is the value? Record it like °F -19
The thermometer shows °F 94
